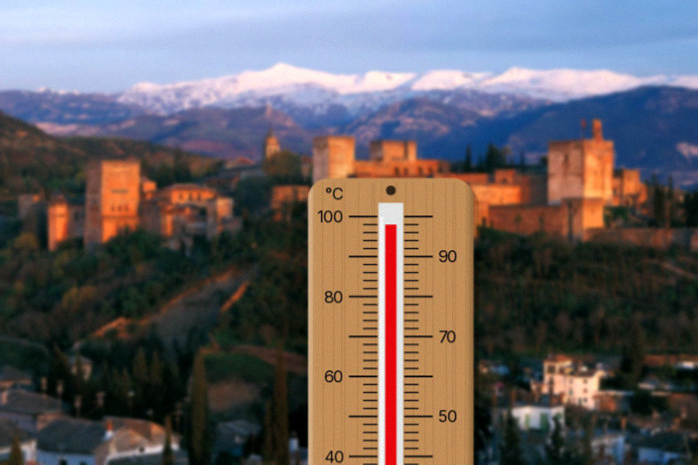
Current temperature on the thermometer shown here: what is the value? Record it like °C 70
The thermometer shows °C 98
